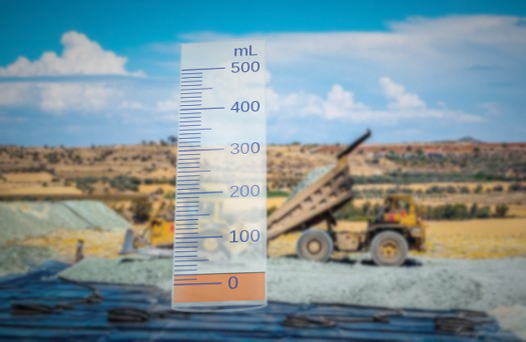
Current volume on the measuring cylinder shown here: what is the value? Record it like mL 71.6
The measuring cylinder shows mL 20
